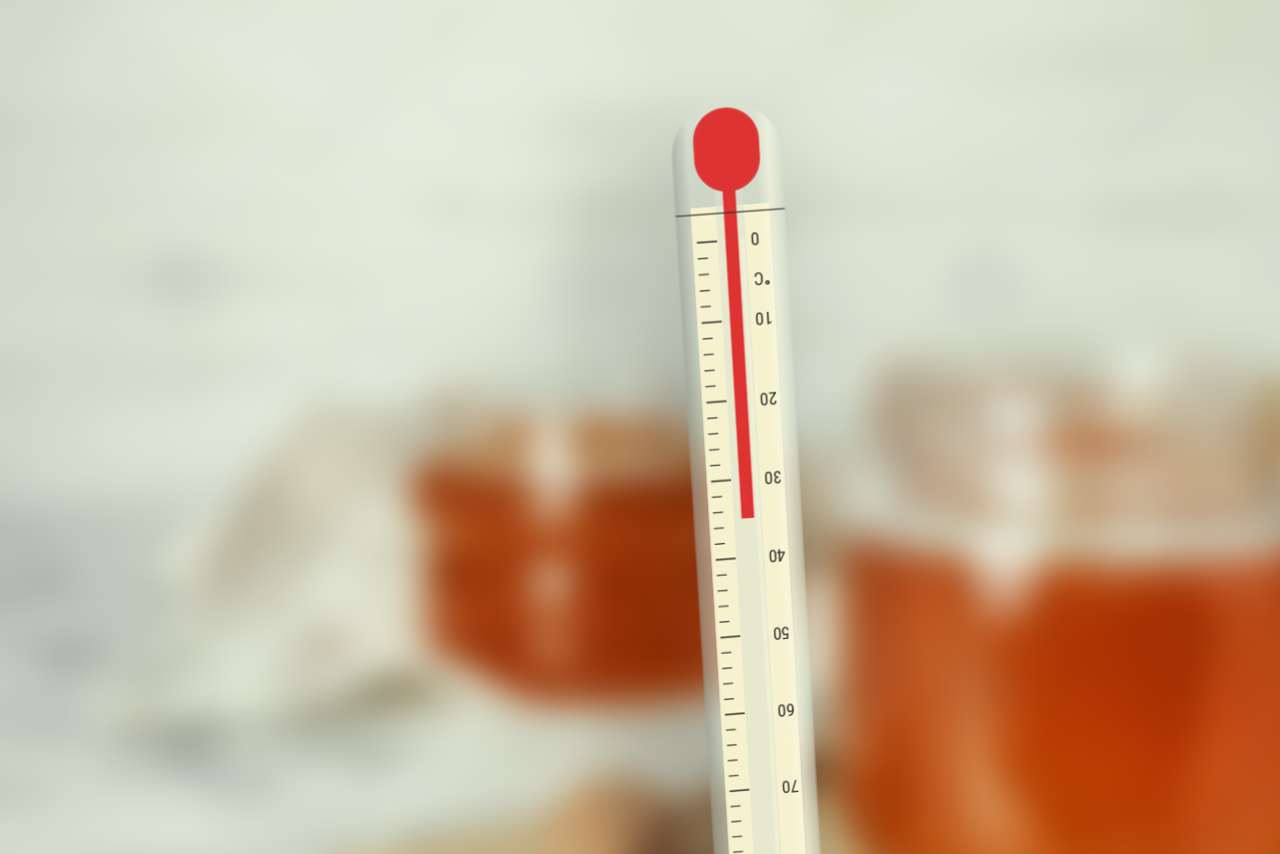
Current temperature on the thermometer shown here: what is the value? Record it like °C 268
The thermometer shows °C 35
